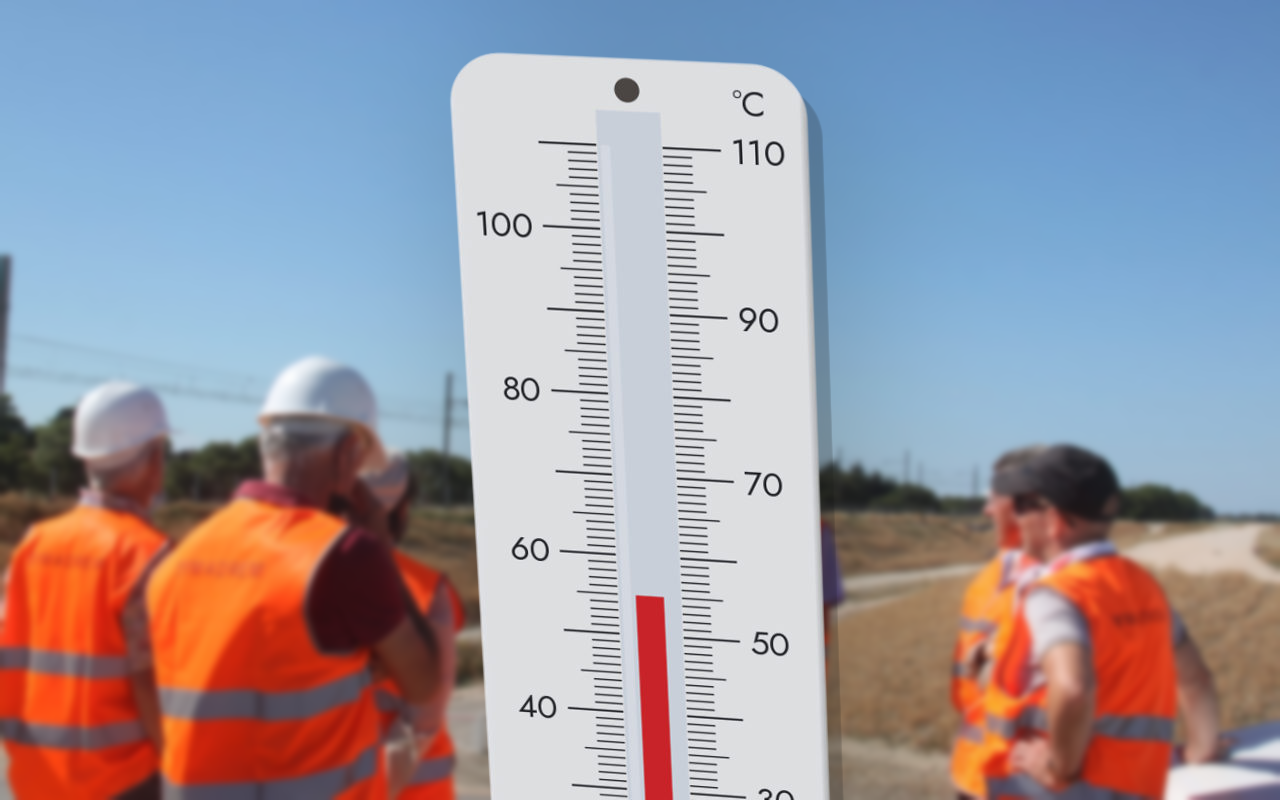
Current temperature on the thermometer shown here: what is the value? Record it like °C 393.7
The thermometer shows °C 55
